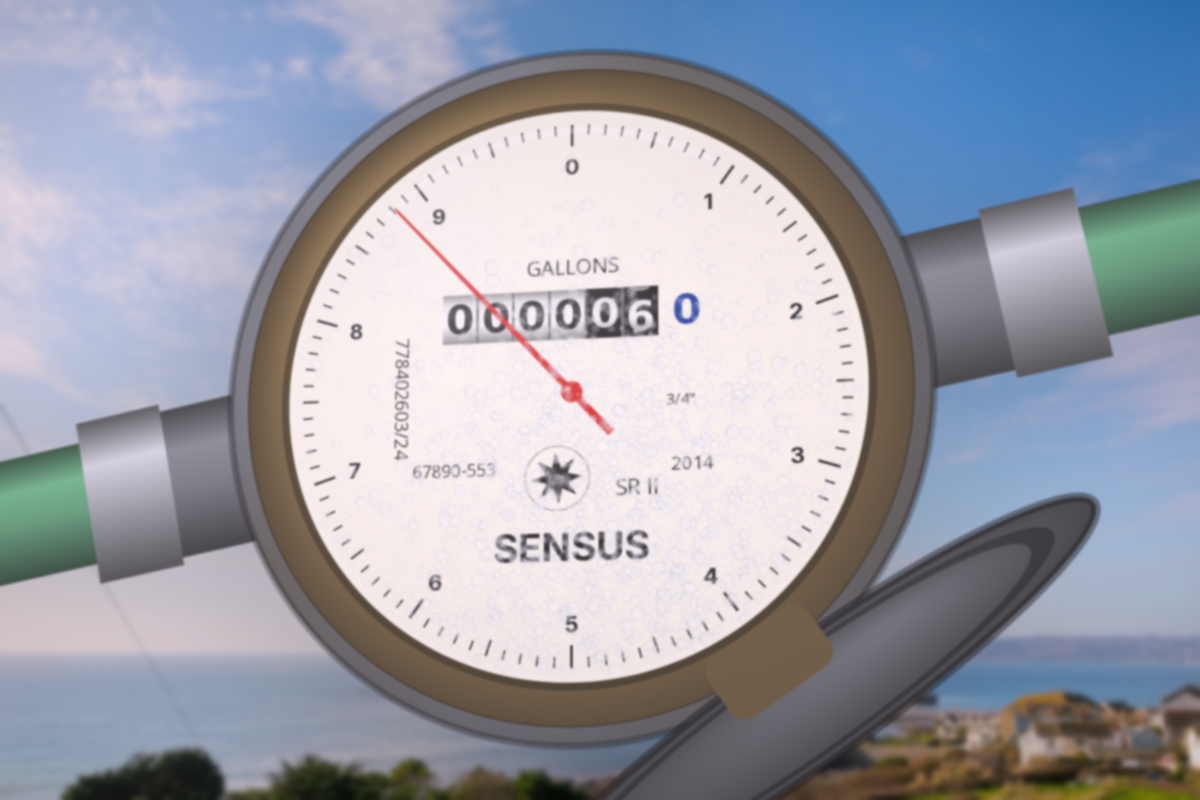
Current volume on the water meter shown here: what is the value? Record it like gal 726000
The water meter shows gal 58.8
